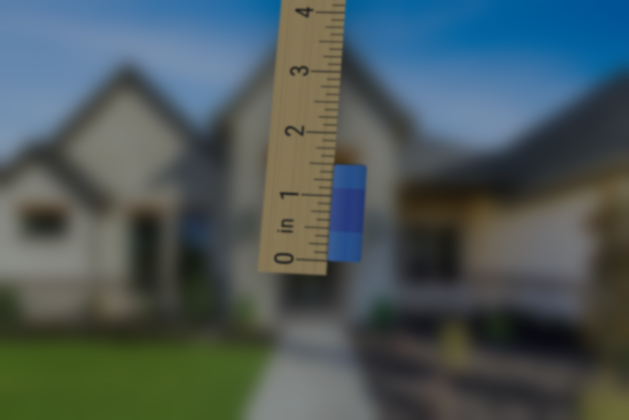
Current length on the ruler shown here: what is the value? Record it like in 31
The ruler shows in 1.5
